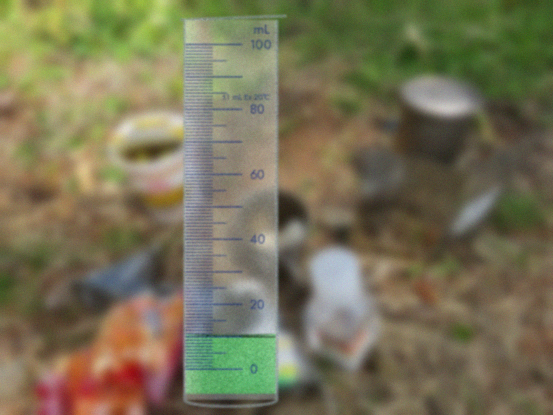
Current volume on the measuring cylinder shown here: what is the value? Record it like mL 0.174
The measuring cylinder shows mL 10
